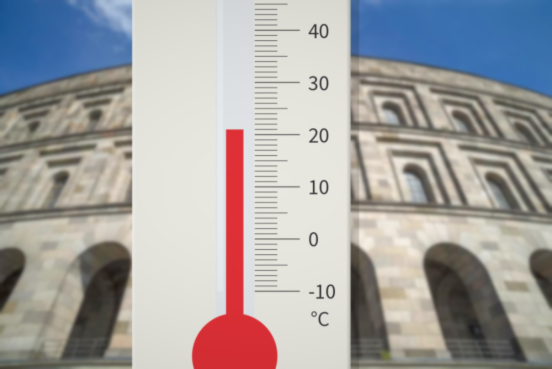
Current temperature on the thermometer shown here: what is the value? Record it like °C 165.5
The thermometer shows °C 21
